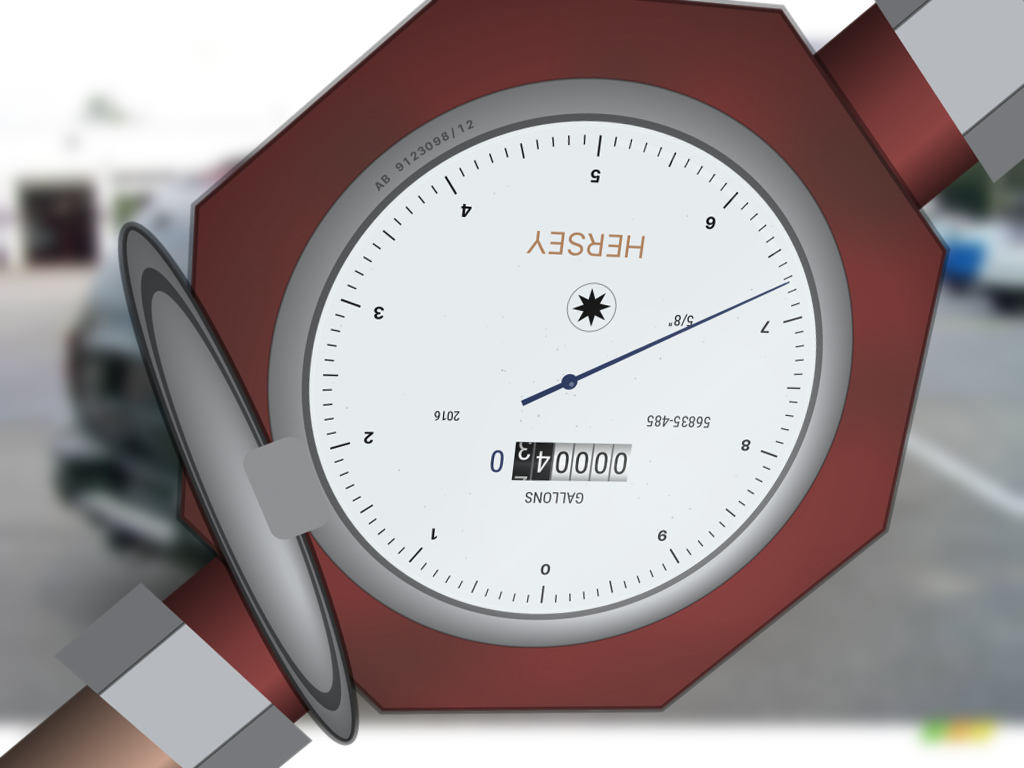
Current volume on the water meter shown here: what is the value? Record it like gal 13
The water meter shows gal 426.7
